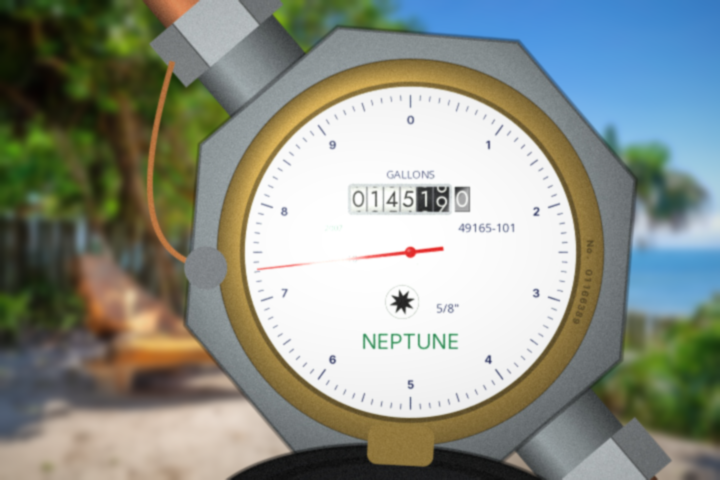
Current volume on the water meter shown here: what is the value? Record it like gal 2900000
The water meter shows gal 145187.3
